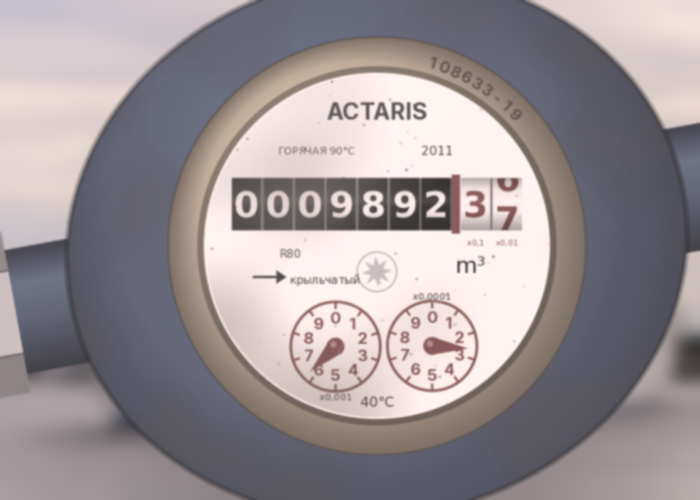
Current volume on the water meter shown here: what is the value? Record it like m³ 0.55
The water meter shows m³ 9892.3662
